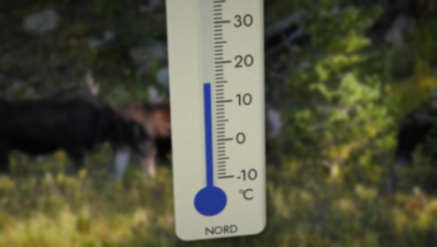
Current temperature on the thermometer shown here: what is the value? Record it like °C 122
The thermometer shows °C 15
